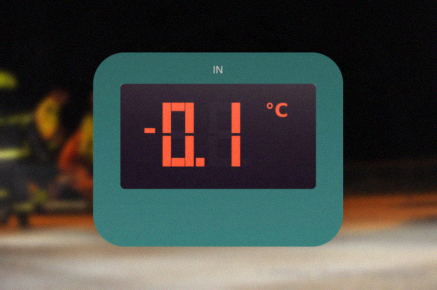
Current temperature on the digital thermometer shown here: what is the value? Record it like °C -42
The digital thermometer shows °C -0.1
